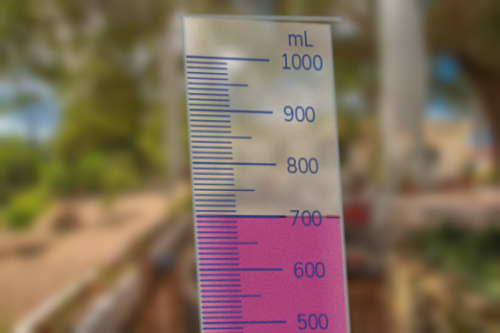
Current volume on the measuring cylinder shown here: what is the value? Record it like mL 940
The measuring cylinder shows mL 700
